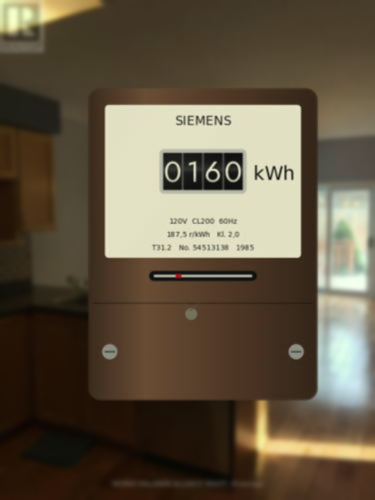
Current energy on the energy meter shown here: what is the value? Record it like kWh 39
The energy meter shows kWh 160
